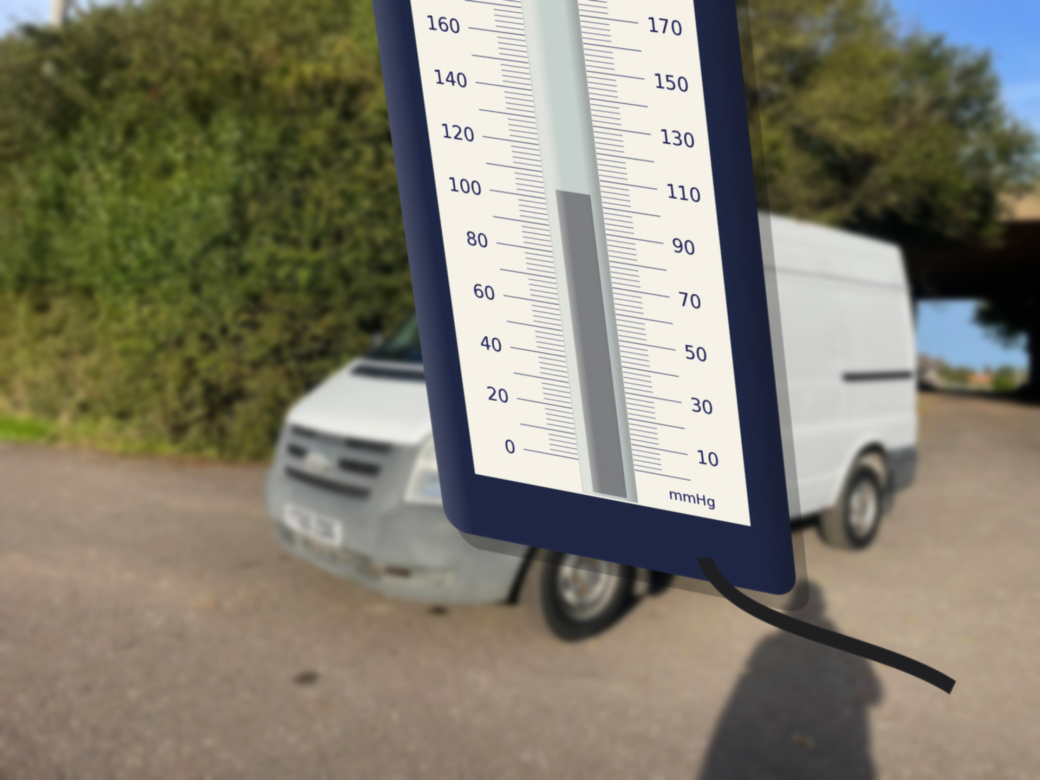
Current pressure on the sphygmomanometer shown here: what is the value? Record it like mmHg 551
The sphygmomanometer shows mmHg 104
